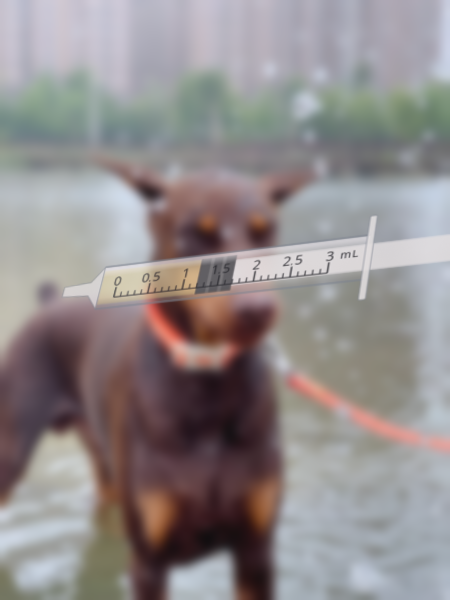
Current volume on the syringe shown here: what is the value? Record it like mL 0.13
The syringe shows mL 1.2
